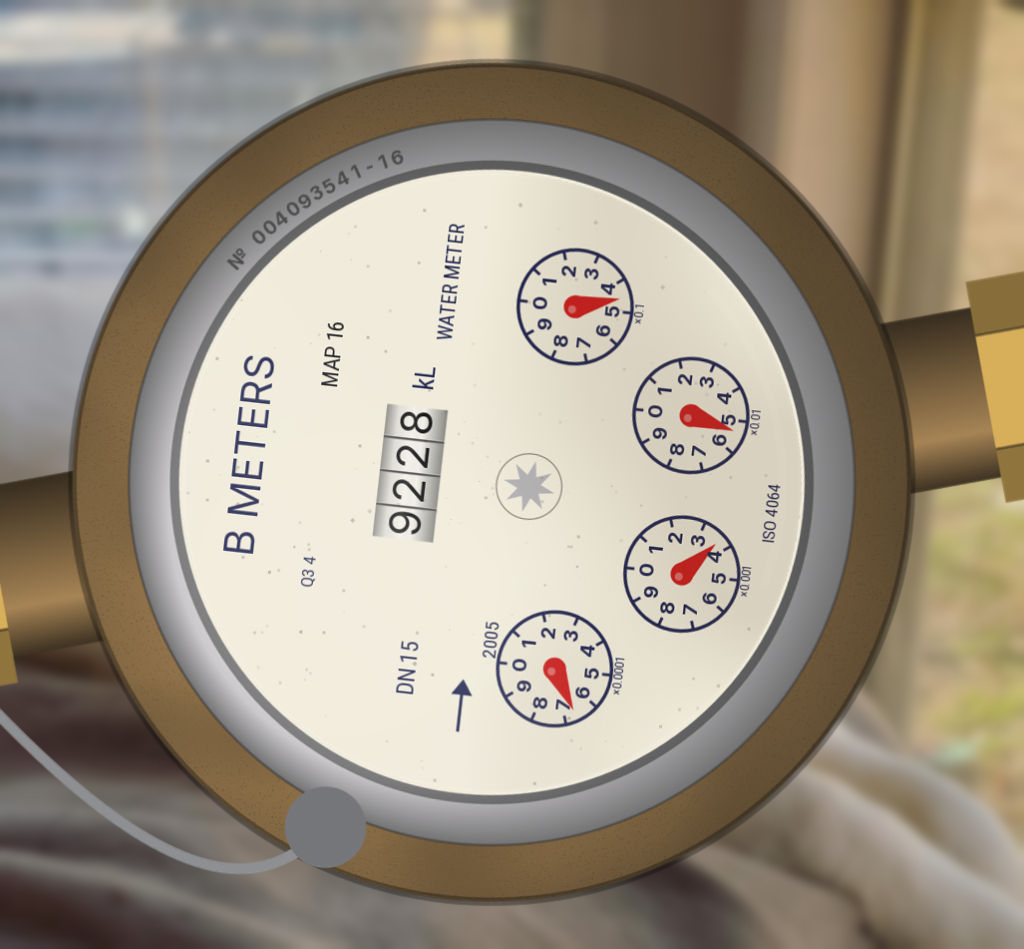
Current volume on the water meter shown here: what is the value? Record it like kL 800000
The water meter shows kL 9228.4536
